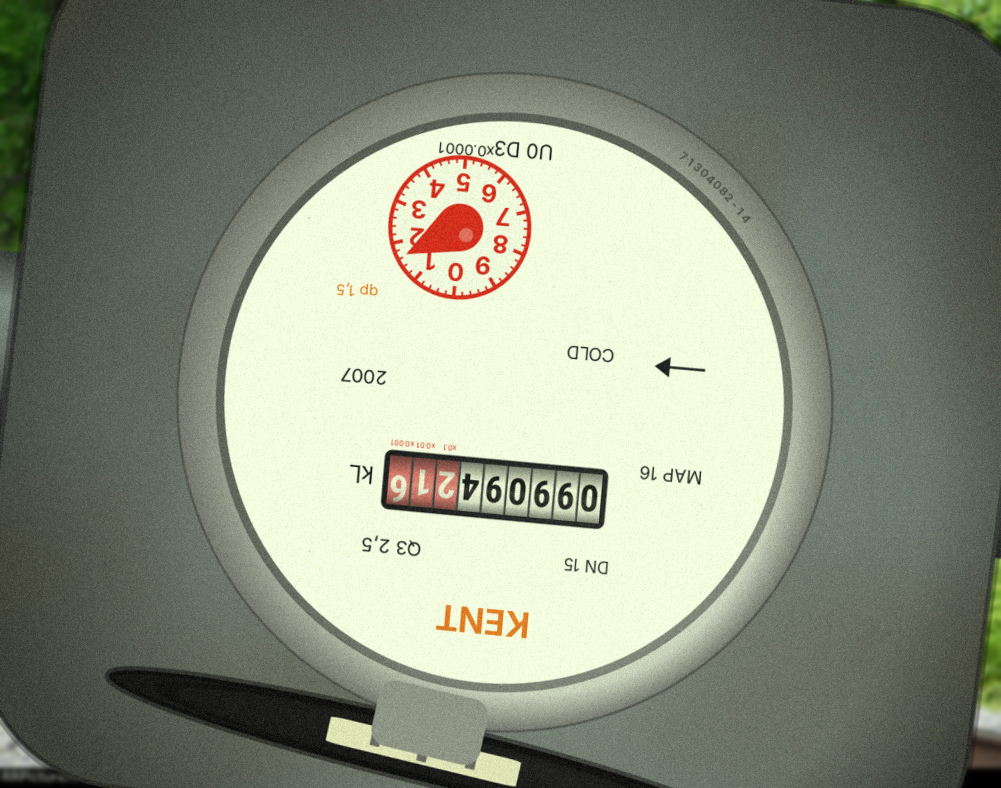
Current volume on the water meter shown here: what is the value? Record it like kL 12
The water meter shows kL 99094.2161
